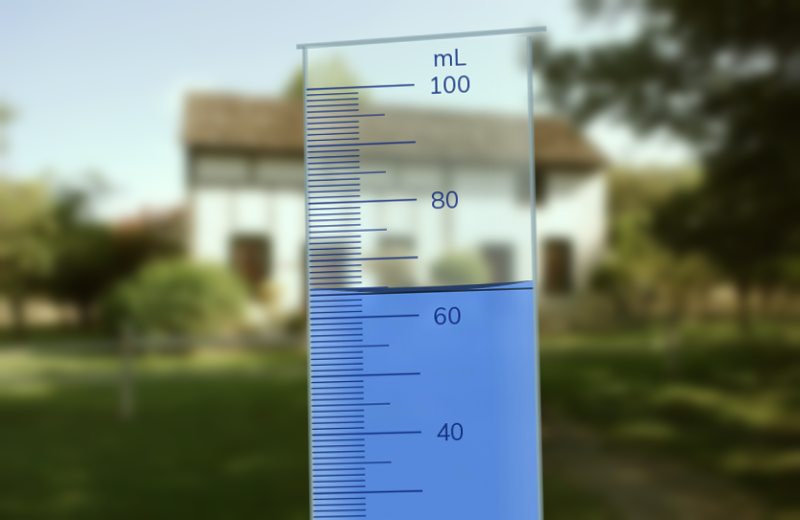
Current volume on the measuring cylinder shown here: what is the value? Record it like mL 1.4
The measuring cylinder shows mL 64
